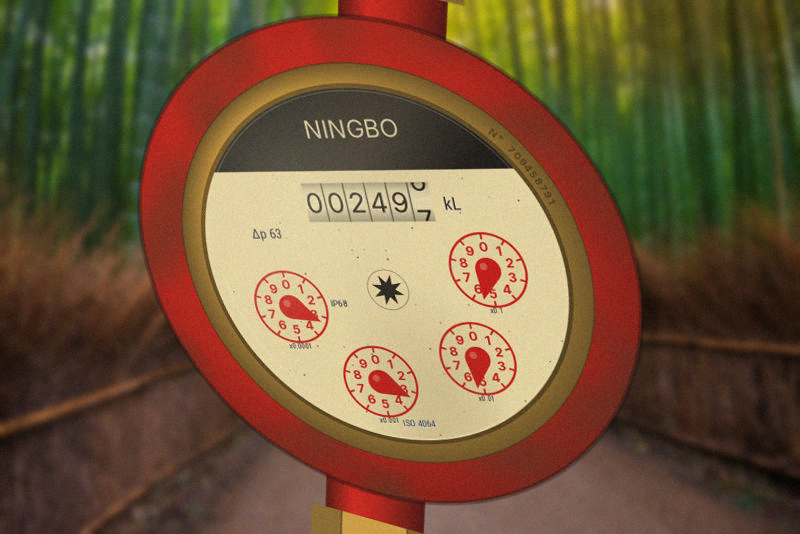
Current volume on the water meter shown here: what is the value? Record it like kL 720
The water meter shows kL 2496.5533
